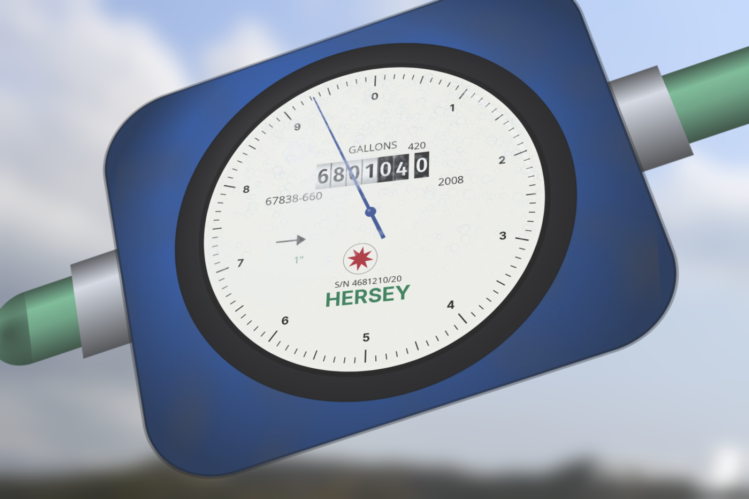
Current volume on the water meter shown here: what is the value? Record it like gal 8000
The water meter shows gal 6801039.3
